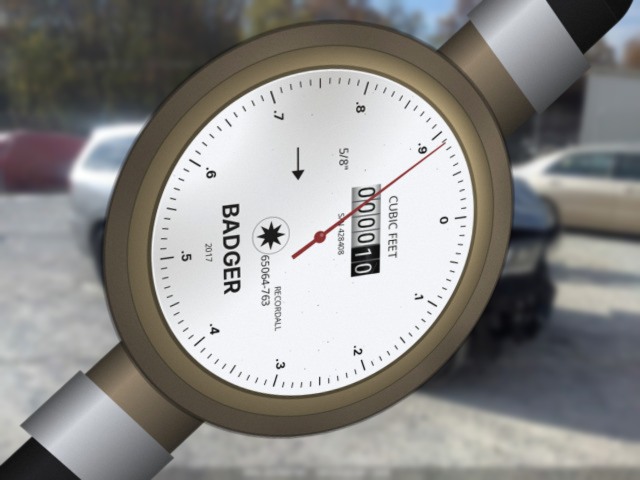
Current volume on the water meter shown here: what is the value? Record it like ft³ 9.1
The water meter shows ft³ 9.91
